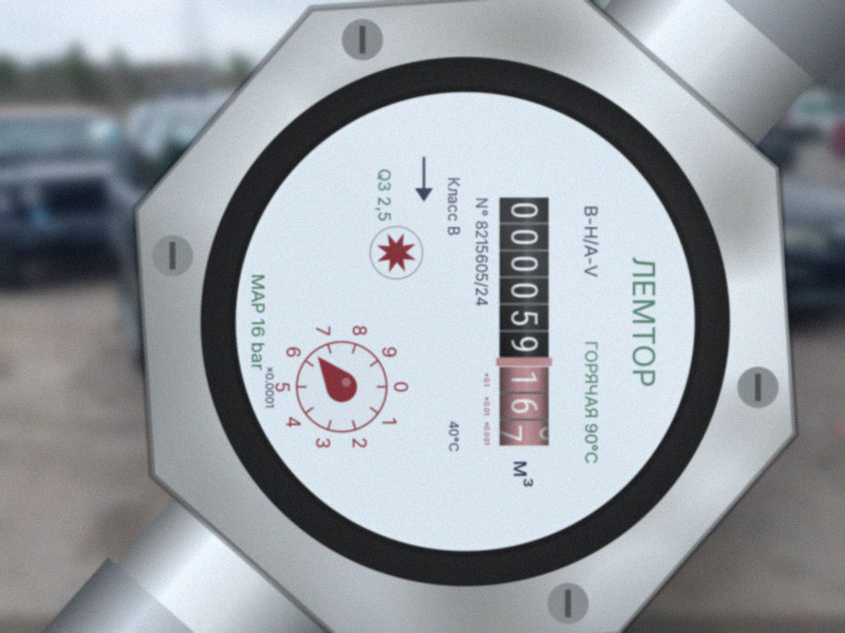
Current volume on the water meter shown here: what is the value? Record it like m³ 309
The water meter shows m³ 59.1666
